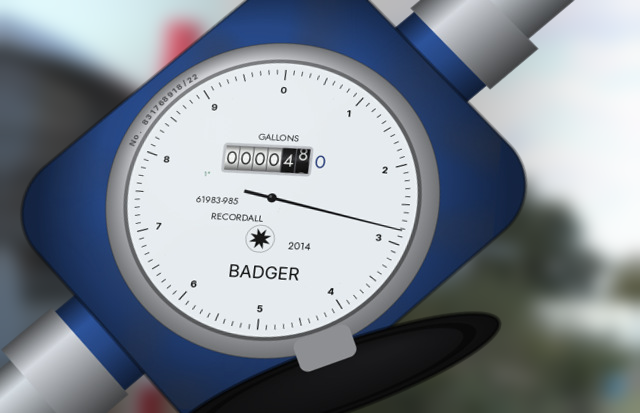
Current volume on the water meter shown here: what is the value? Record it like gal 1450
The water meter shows gal 482.8
